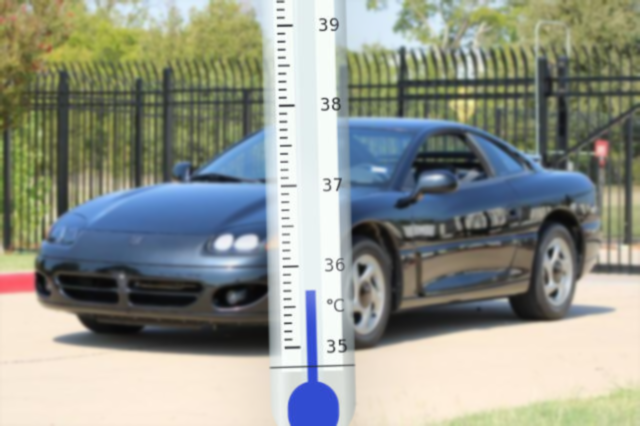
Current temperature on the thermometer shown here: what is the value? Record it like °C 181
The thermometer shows °C 35.7
